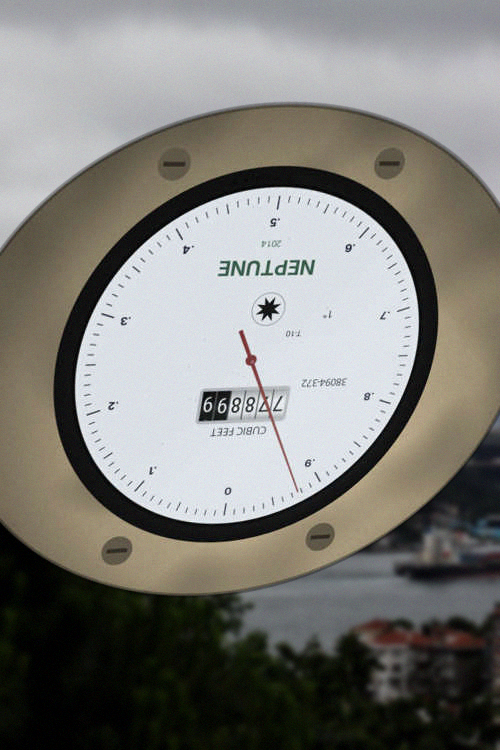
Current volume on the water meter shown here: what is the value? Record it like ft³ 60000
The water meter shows ft³ 778898.92
